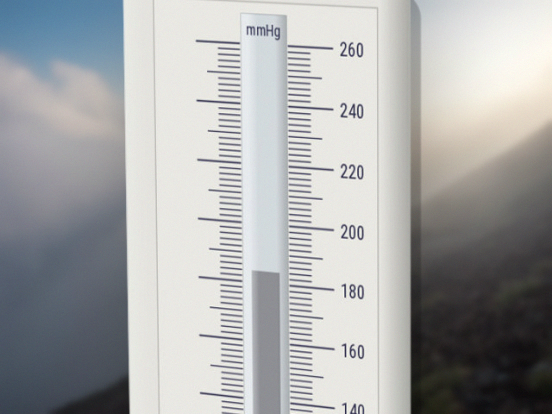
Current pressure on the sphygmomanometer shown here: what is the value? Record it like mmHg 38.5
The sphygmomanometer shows mmHg 184
